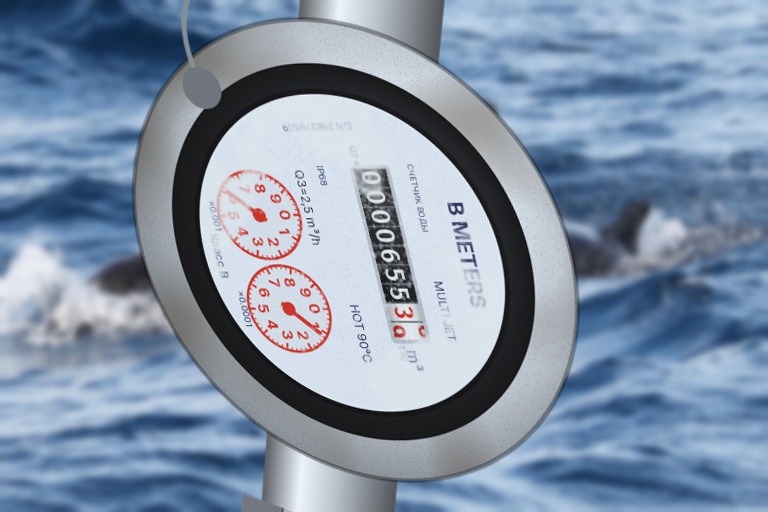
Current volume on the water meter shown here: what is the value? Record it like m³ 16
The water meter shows m³ 655.3861
